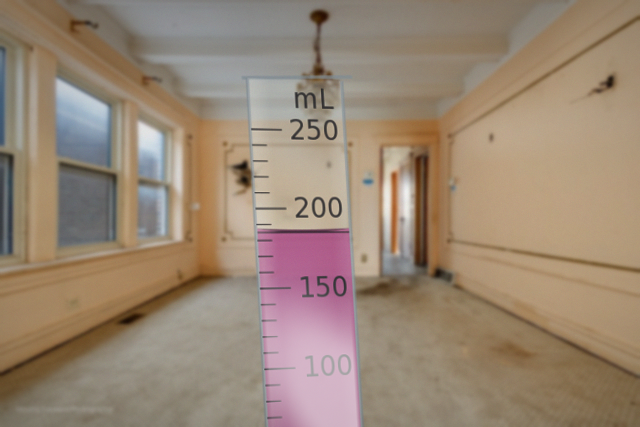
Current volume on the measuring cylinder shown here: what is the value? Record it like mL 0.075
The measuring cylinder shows mL 185
